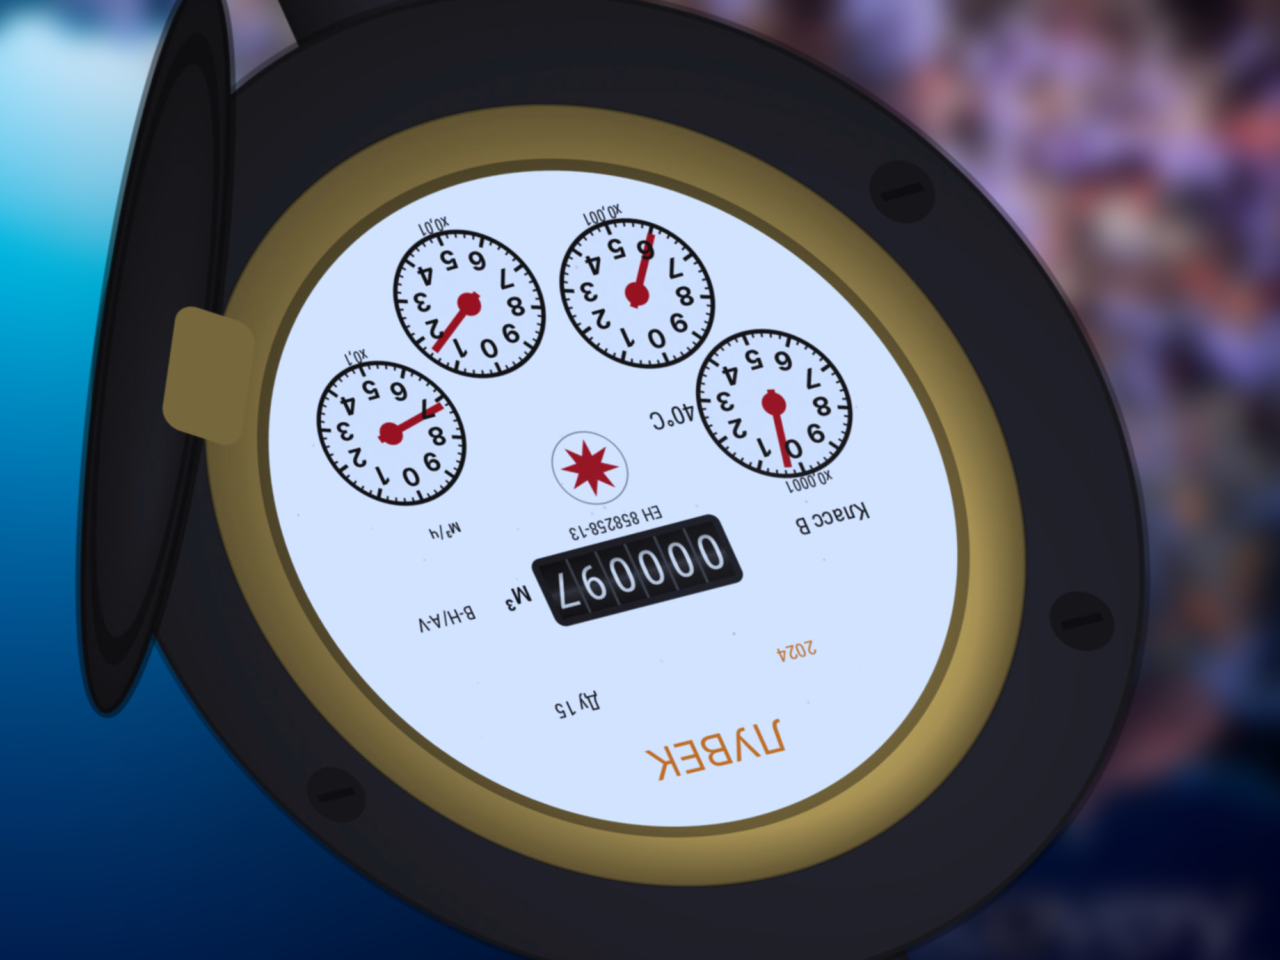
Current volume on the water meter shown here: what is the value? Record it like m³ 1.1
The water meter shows m³ 97.7160
